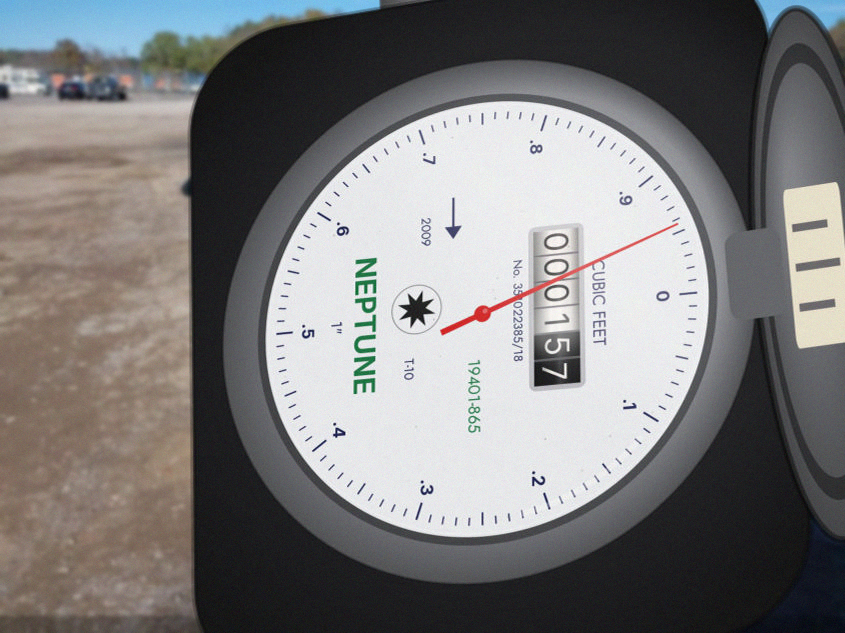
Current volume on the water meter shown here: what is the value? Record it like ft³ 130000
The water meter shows ft³ 156.94
